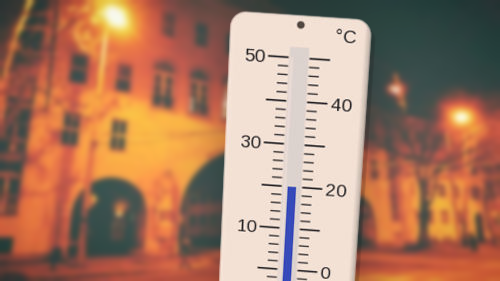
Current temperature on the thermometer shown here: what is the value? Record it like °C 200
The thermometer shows °C 20
